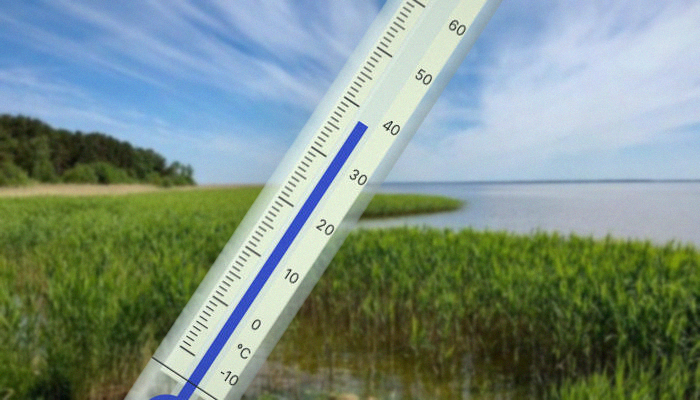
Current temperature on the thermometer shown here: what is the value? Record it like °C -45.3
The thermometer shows °C 38
